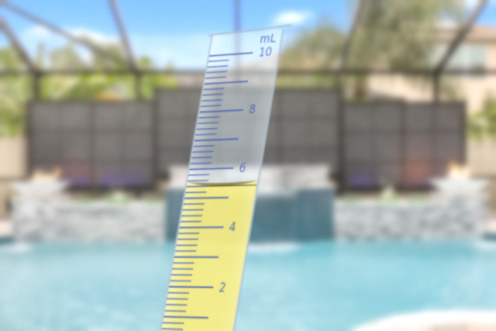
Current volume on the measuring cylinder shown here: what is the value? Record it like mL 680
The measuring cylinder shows mL 5.4
